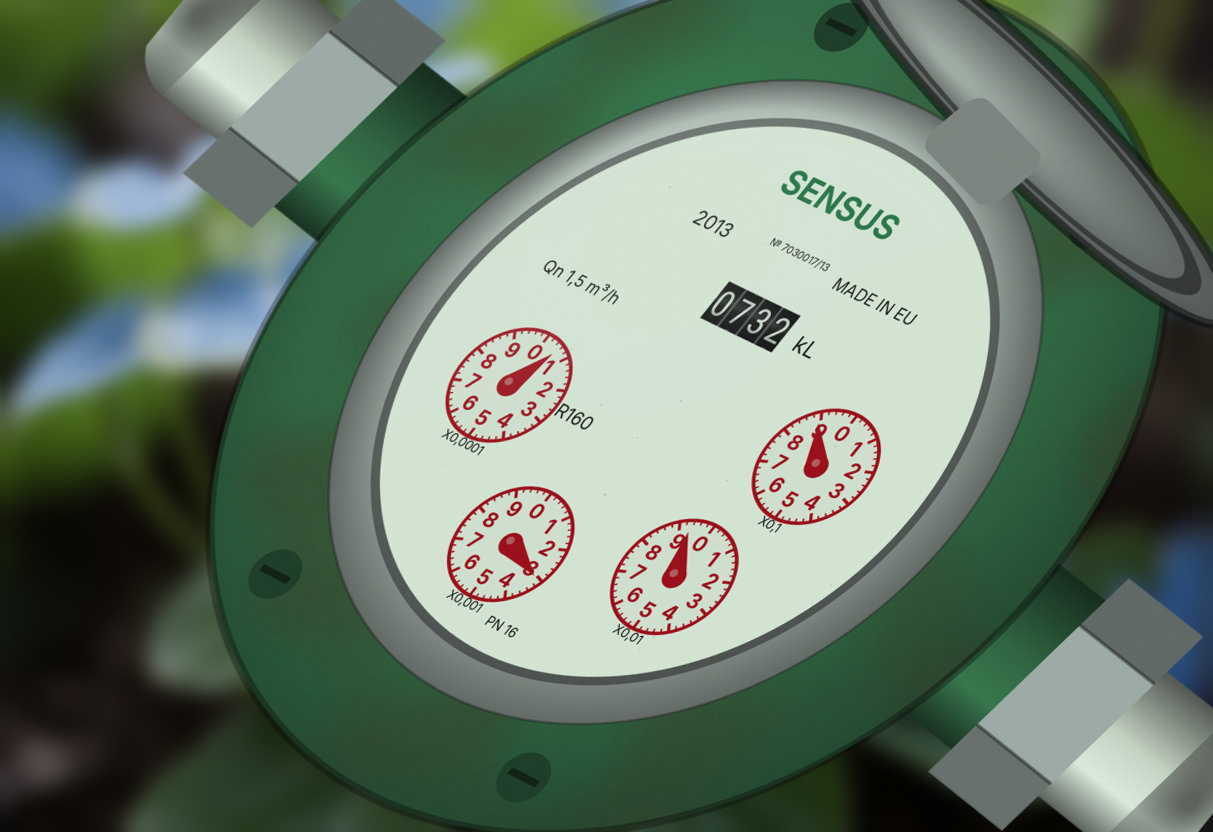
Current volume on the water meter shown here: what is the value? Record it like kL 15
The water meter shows kL 732.8930
